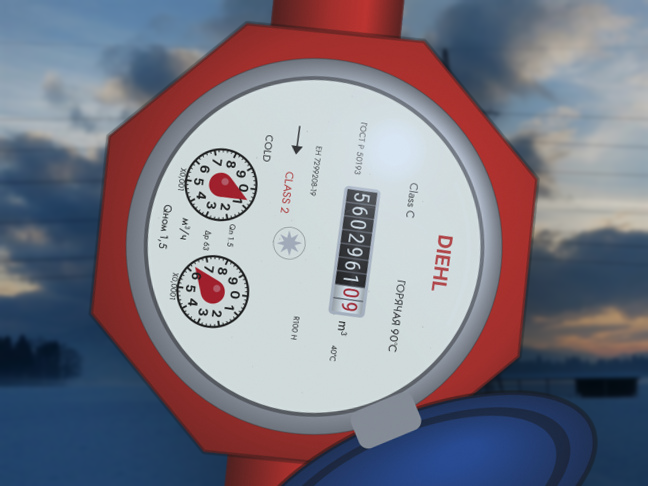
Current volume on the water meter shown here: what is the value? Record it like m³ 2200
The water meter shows m³ 5602961.0906
